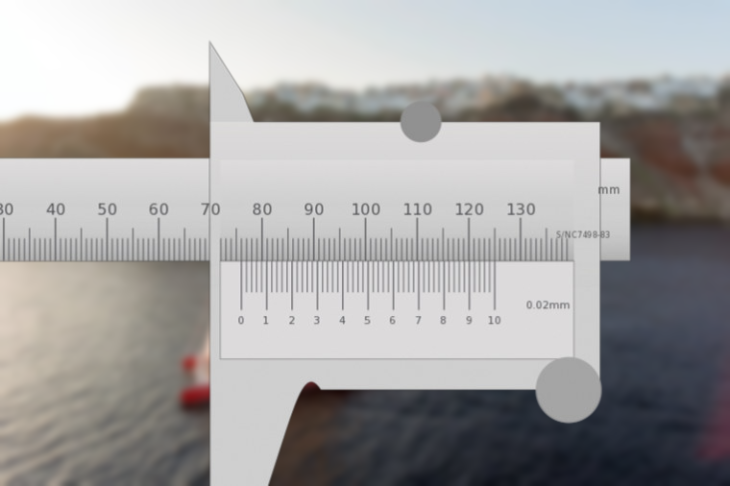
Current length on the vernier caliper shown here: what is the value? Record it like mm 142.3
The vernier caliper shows mm 76.0
